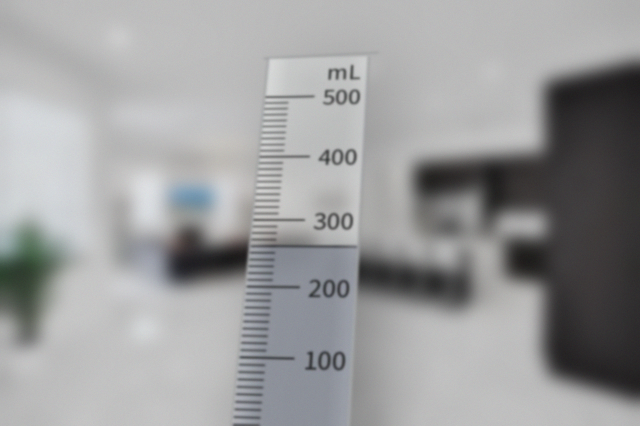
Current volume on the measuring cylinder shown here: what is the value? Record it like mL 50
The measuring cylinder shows mL 260
